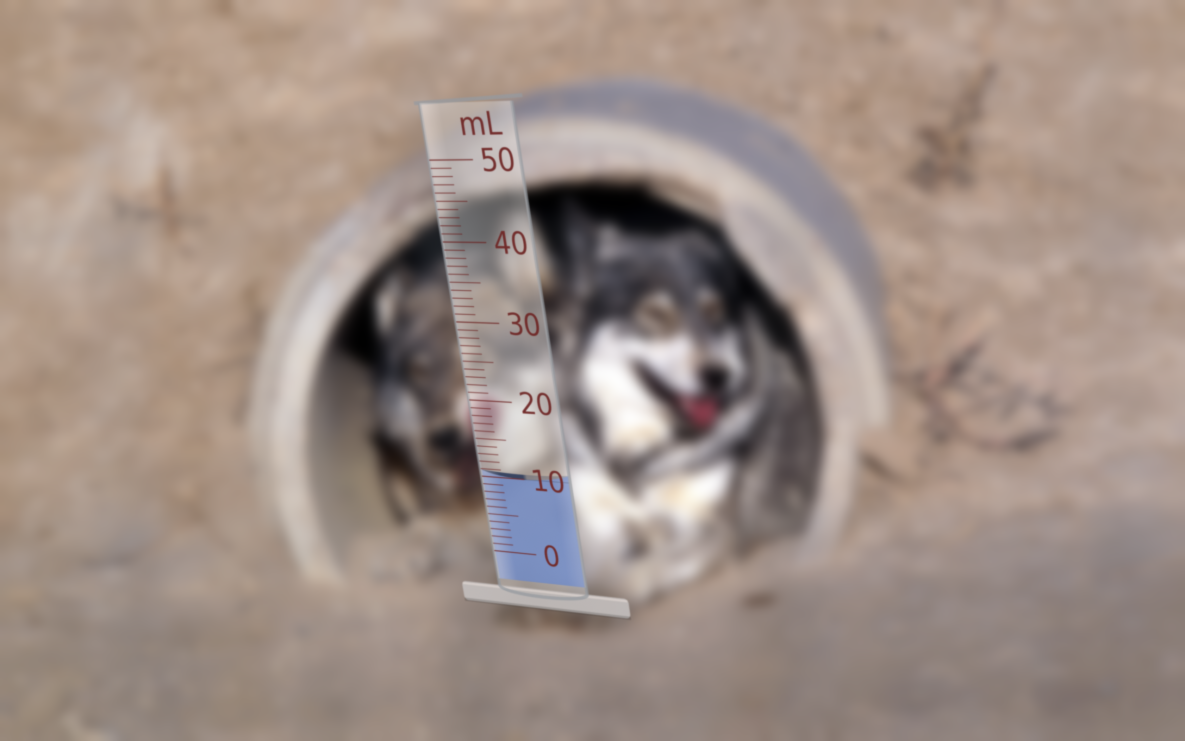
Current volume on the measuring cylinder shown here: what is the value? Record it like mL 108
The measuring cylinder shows mL 10
